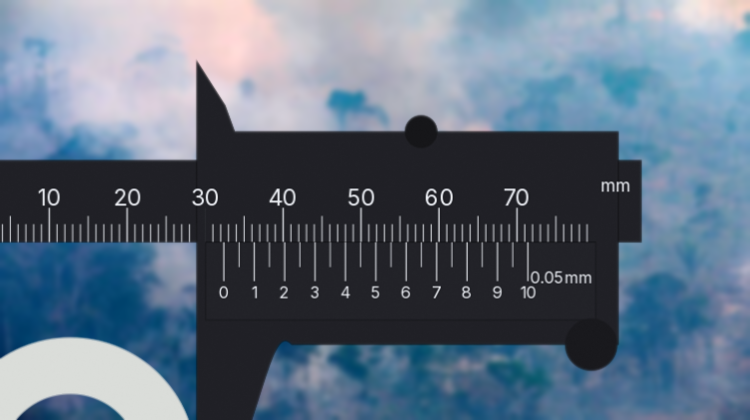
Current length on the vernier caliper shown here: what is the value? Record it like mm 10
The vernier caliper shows mm 32.4
